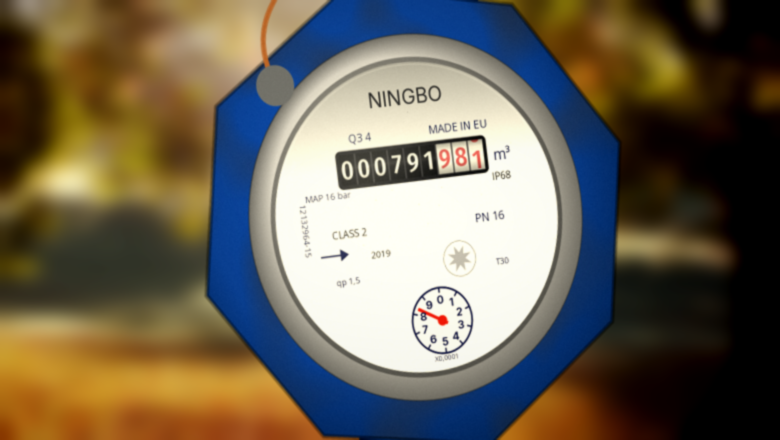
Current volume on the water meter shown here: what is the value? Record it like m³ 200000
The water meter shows m³ 791.9808
